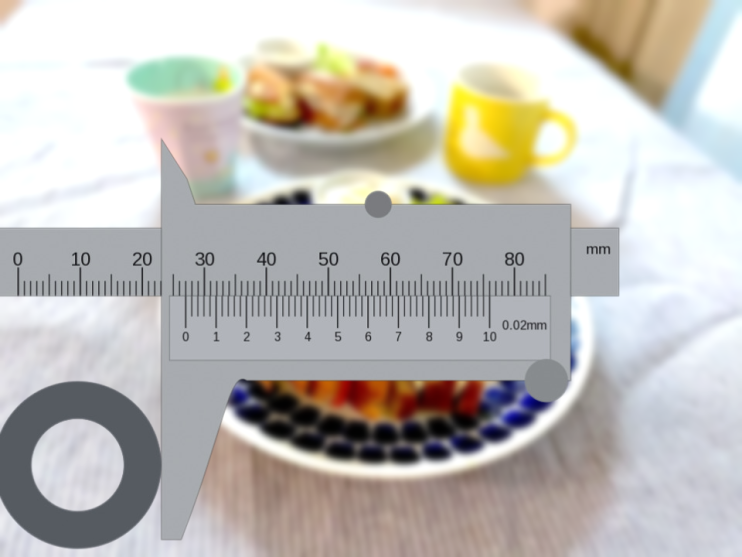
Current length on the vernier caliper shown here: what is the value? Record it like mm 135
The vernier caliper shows mm 27.0
